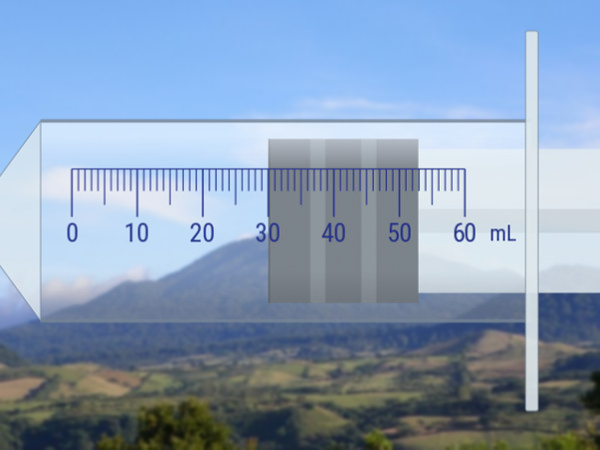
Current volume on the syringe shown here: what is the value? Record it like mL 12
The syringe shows mL 30
